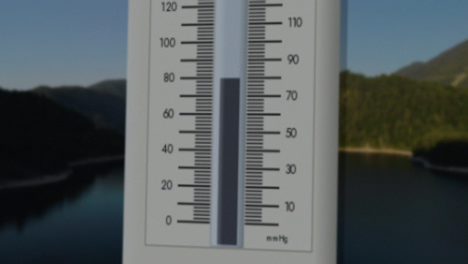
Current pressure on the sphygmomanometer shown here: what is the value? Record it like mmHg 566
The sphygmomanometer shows mmHg 80
